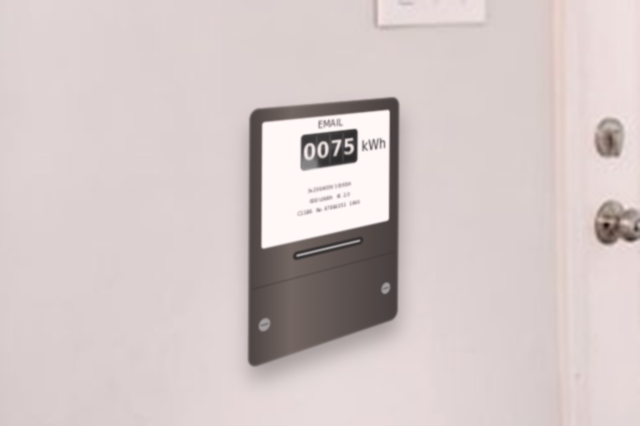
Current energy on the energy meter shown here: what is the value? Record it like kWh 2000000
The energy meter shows kWh 75
